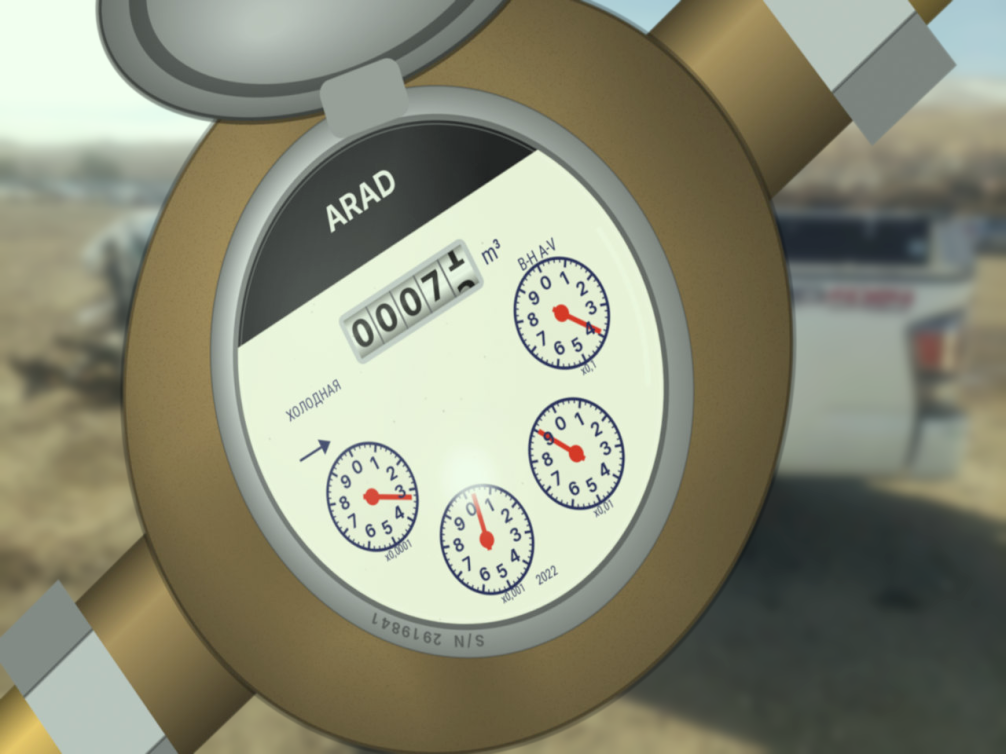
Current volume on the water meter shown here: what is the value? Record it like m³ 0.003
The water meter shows m³ 71.3903
